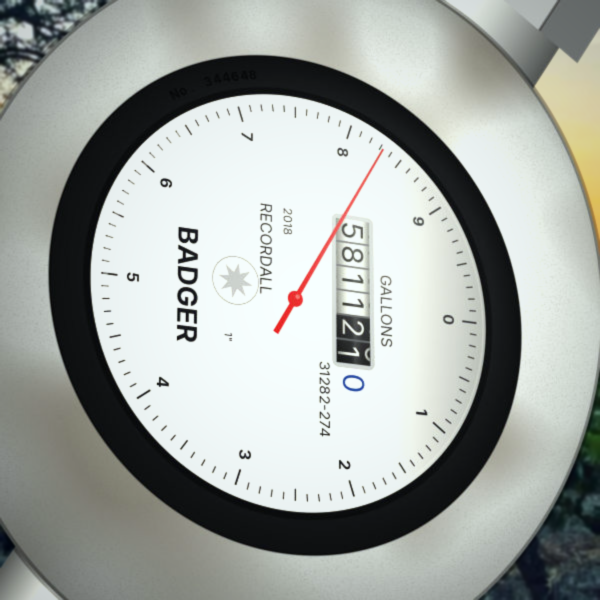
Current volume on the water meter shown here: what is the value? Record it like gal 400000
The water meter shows gal 5811208.3
